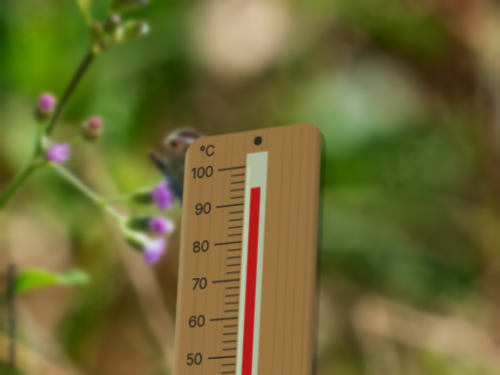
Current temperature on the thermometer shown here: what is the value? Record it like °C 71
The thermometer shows °C 94
